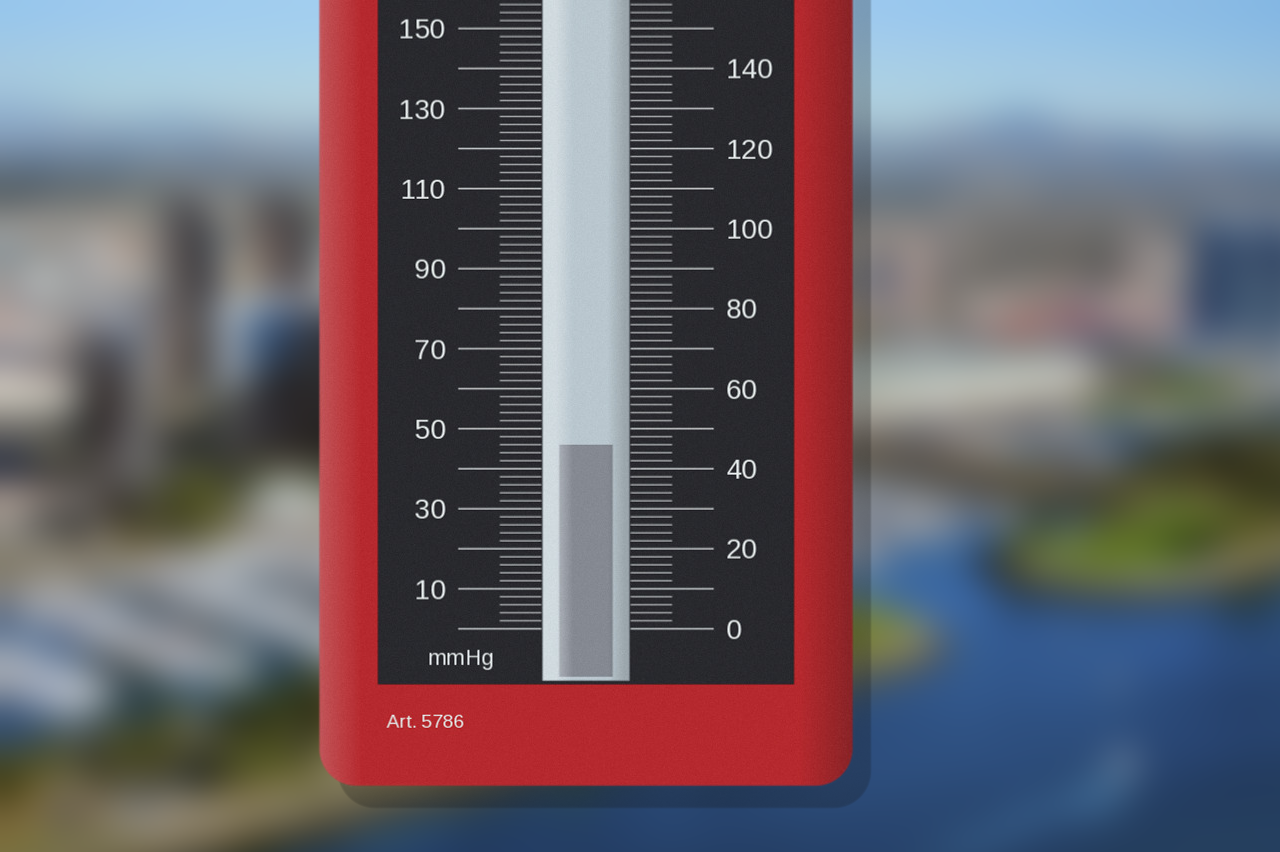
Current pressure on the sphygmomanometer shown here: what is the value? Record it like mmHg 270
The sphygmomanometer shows mmHg 46
